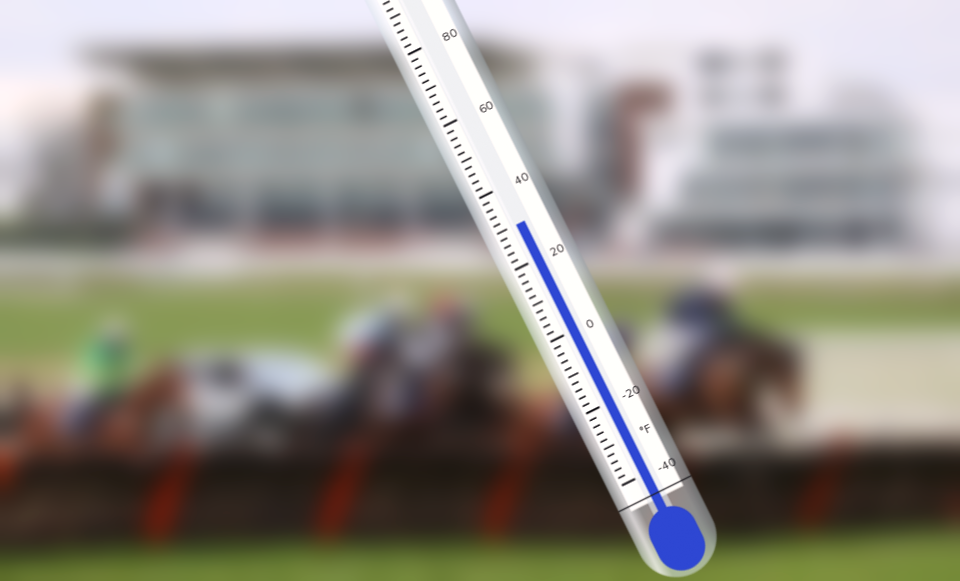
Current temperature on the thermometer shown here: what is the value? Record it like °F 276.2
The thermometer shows °F 30
